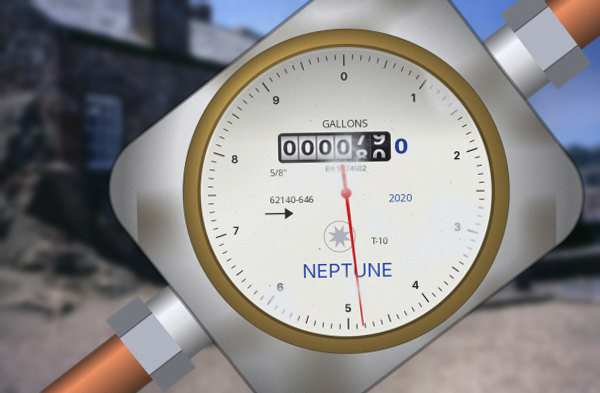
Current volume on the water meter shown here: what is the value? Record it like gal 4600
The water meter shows gal 794.8
